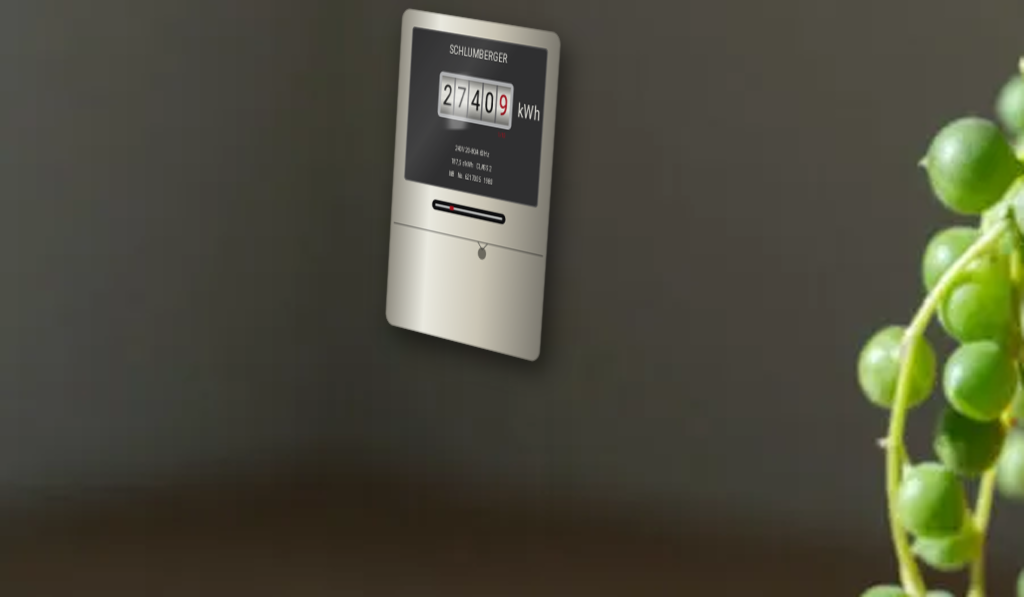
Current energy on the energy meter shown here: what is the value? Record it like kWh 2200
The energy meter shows kWh 2740.9
